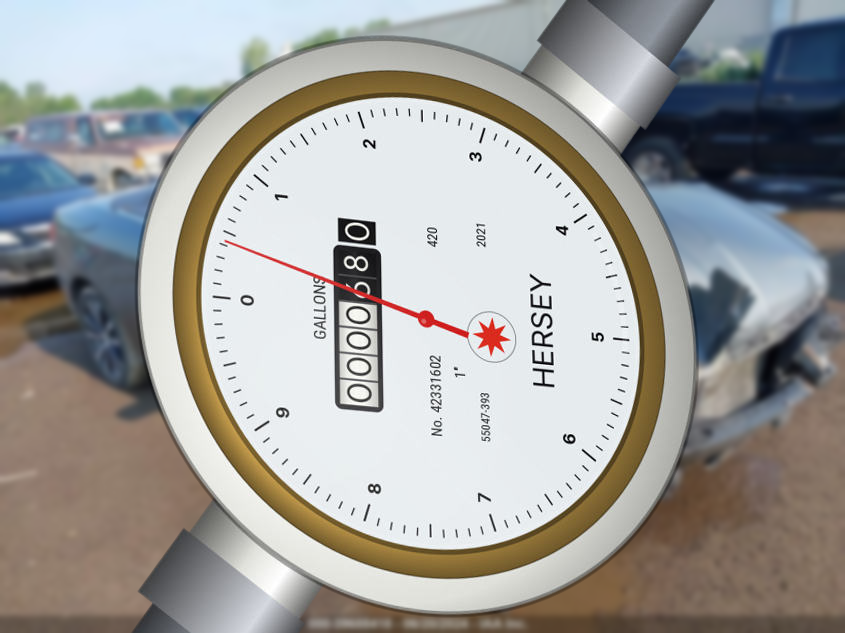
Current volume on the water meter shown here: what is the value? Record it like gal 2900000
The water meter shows gal 680.4
